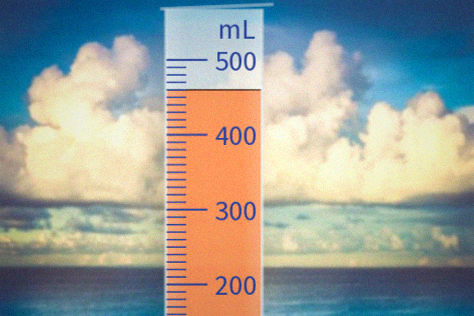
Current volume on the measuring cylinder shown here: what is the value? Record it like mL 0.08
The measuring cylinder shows mL 460
